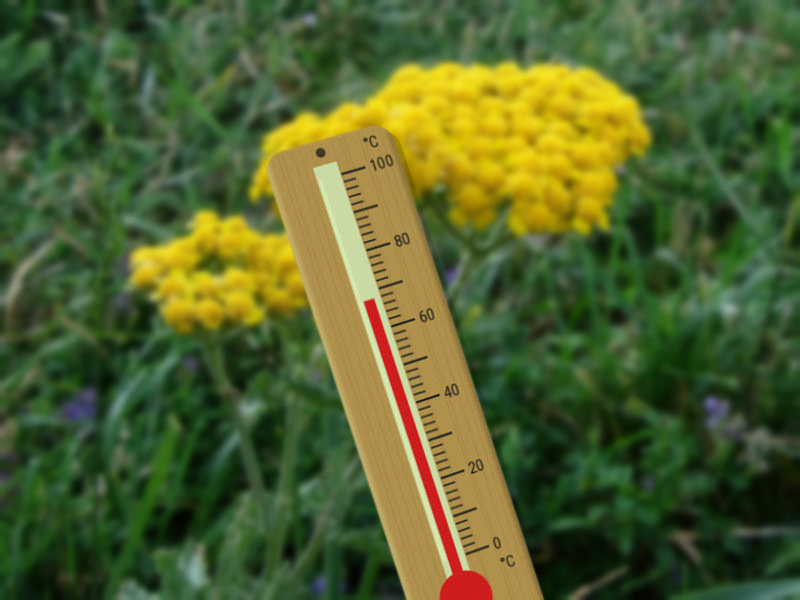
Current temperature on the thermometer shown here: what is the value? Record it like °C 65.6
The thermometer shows °C 68
